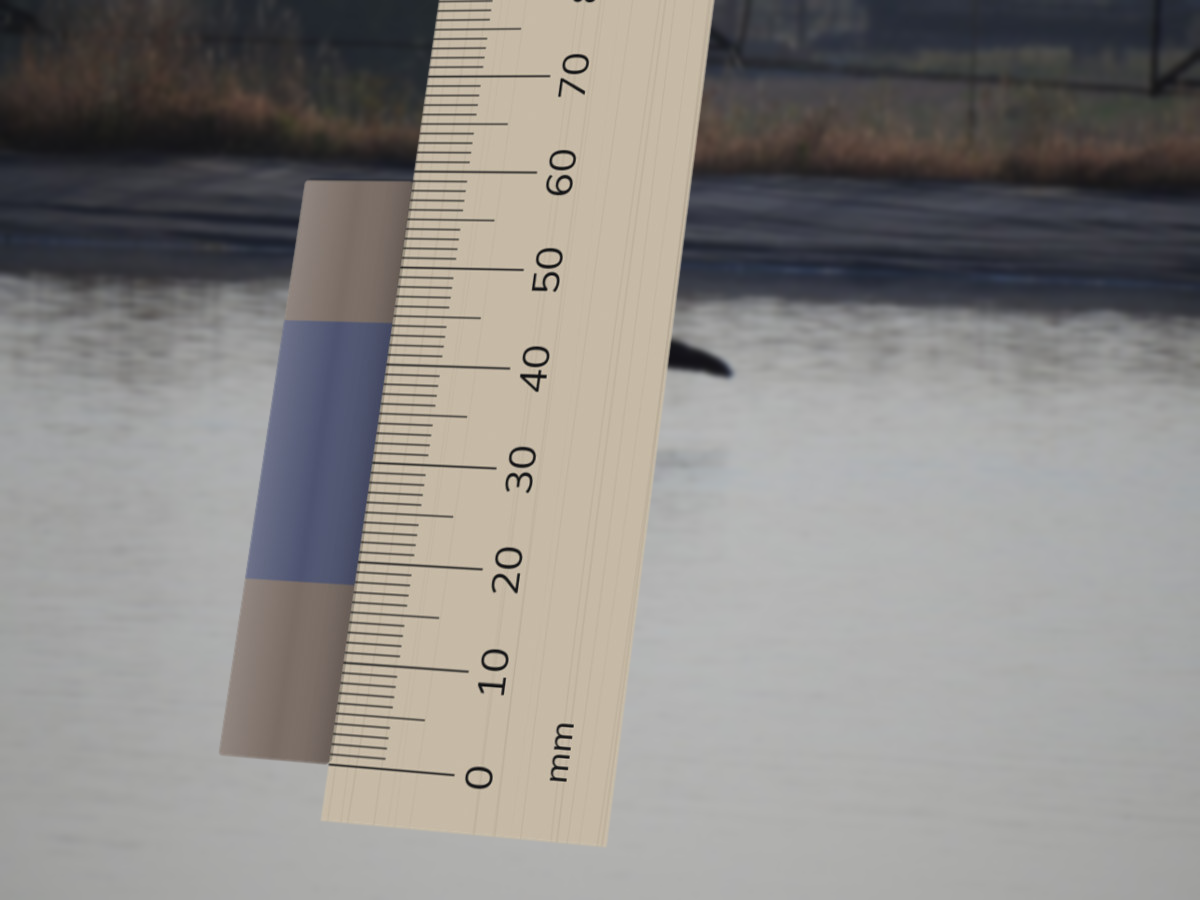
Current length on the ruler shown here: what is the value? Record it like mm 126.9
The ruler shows mm 59
